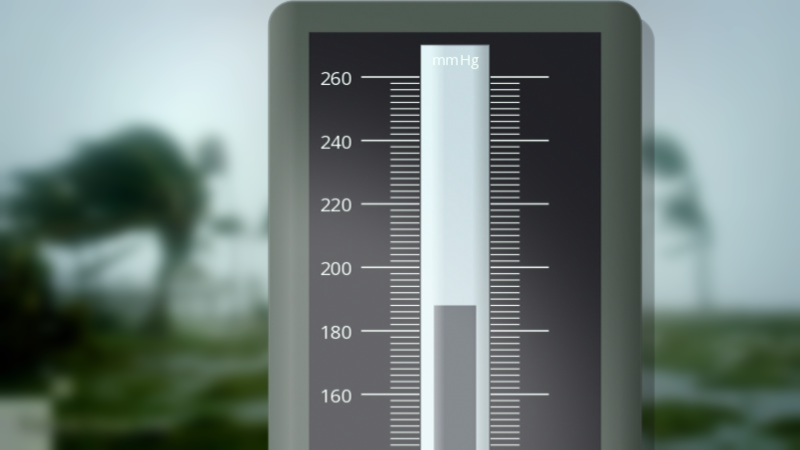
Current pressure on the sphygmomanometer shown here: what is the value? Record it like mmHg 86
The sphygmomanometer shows mmHg 188
